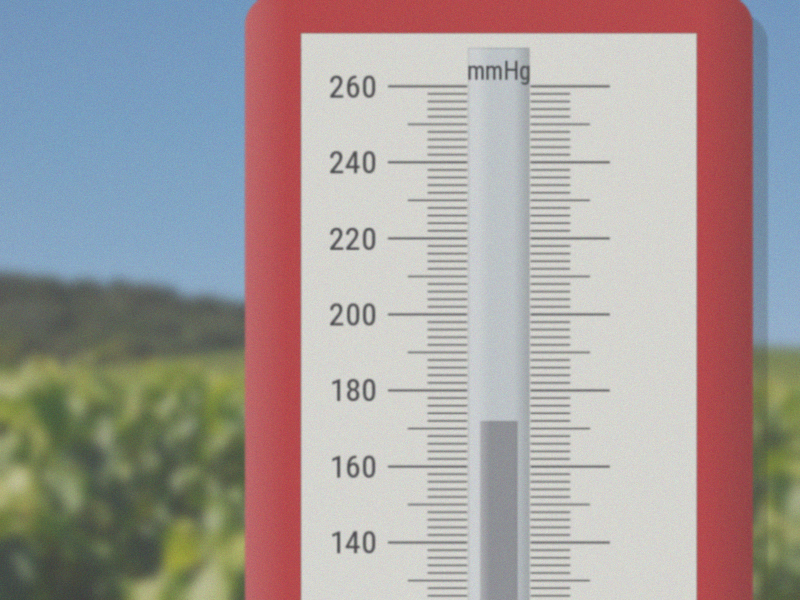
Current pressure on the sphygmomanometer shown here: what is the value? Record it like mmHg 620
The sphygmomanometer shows mmHg 172
